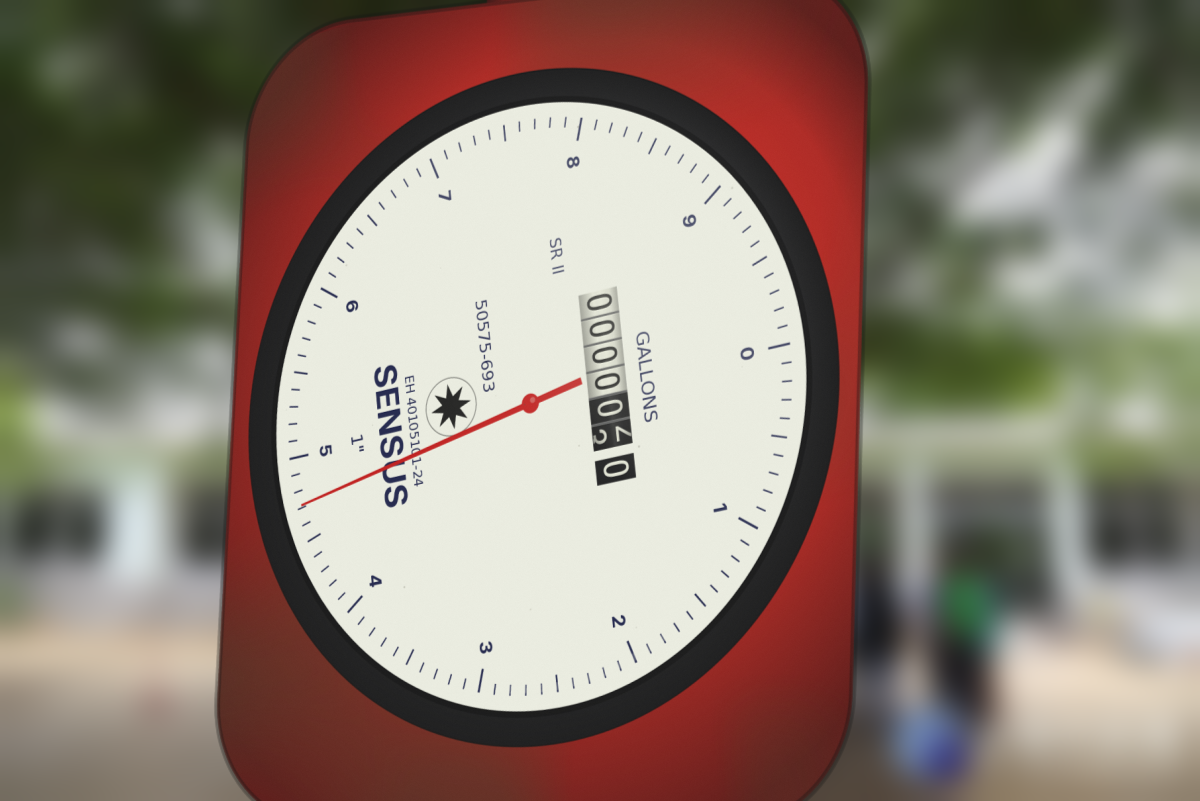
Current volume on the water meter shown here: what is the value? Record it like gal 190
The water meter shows gal 24.7
